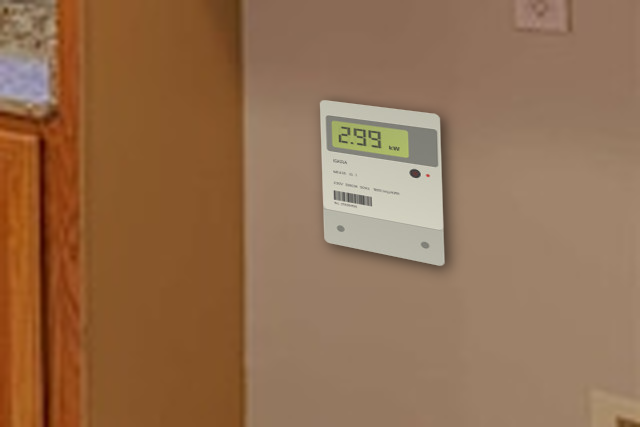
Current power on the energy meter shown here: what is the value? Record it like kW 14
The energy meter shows kW 2.99
